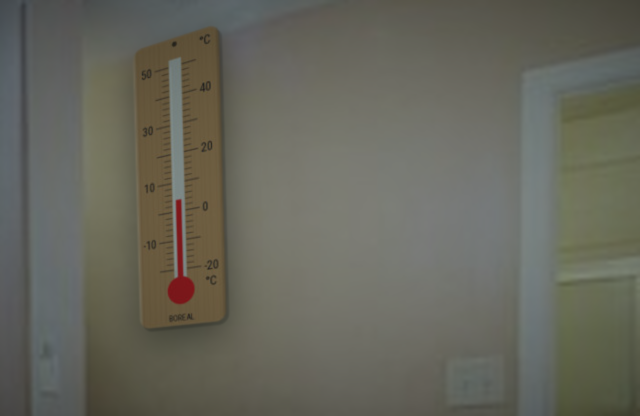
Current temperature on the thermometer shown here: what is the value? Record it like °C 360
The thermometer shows °C 4
